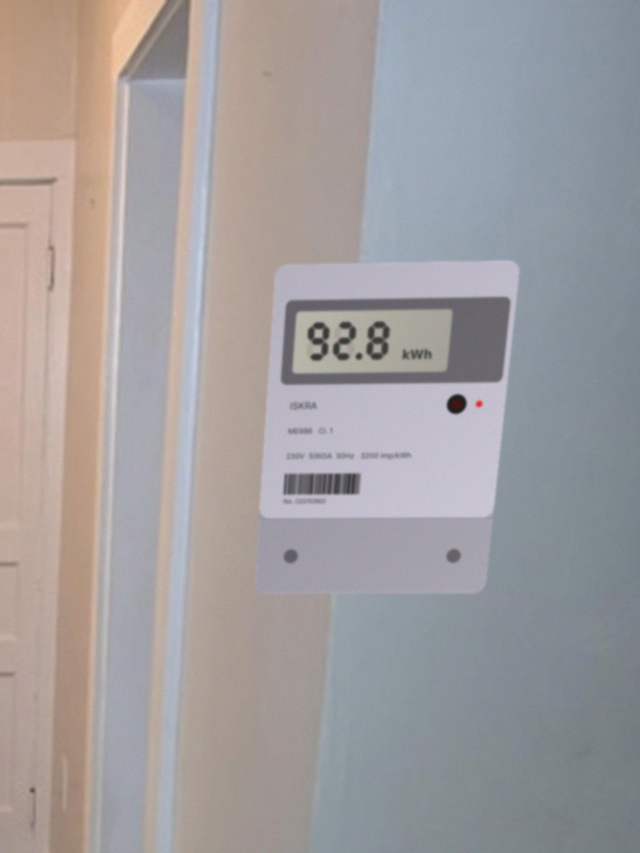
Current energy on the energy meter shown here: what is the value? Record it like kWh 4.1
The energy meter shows kWh 92.8
